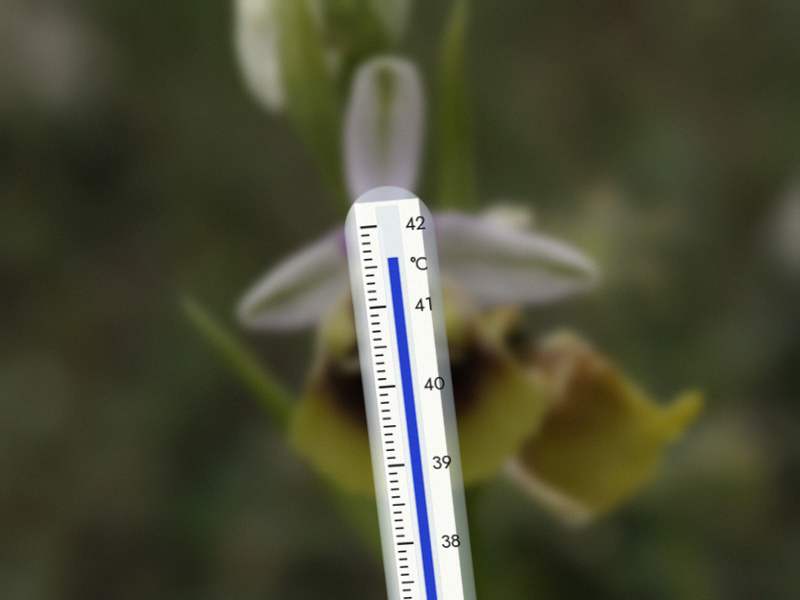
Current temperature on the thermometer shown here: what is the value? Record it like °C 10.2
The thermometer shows °C 41.6
